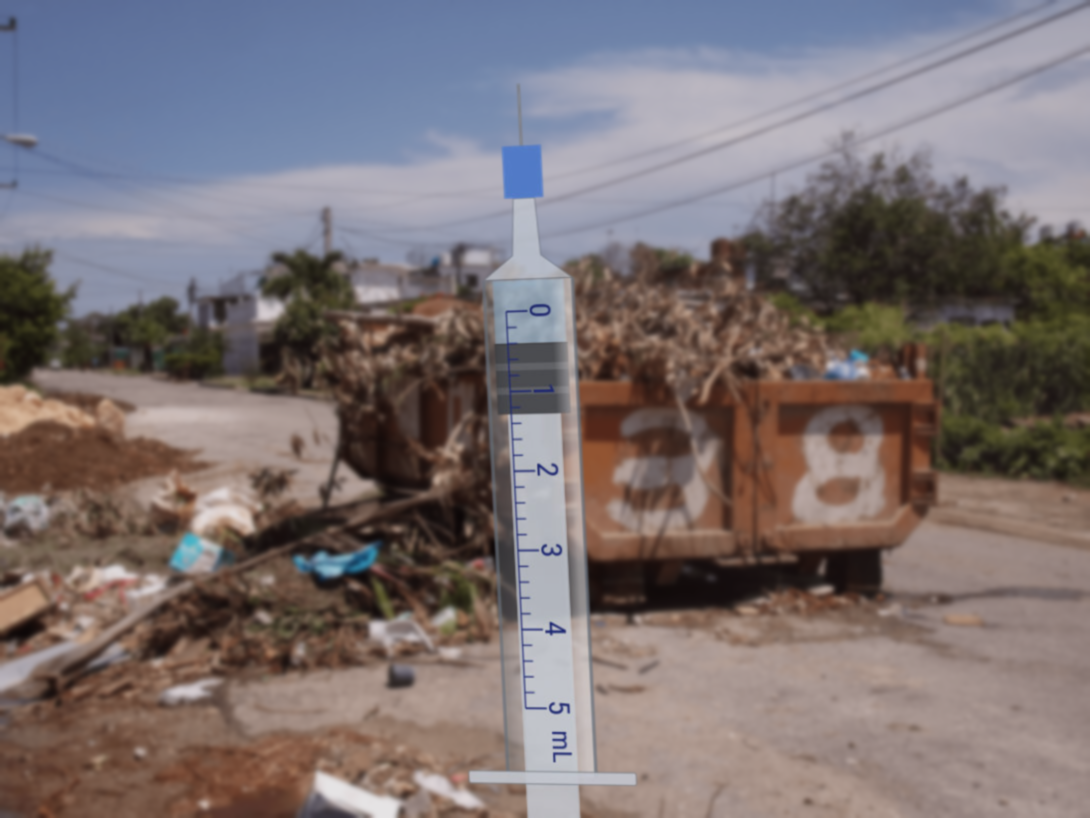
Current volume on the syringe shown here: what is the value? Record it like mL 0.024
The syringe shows mL 0.4
